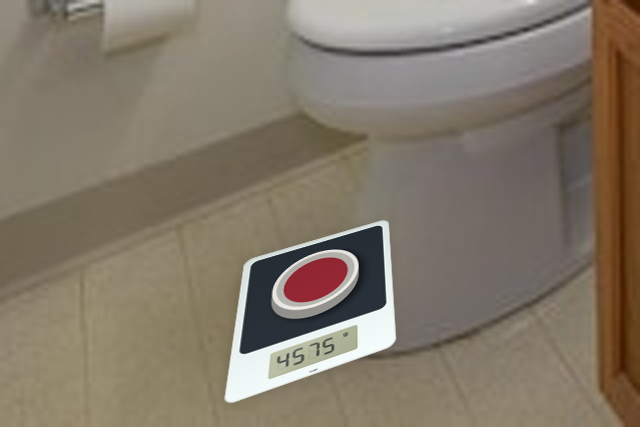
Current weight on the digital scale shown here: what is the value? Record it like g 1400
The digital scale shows g 4575
